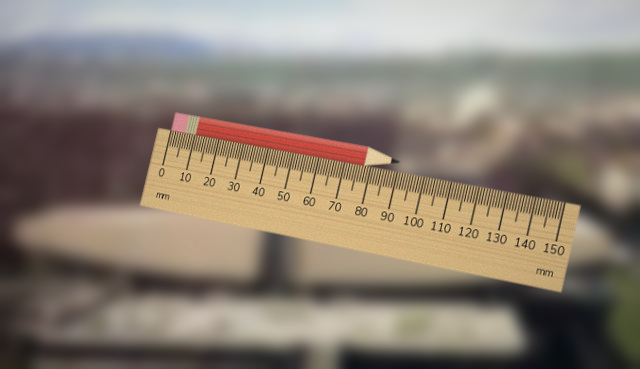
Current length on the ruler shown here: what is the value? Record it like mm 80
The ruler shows mm 90
